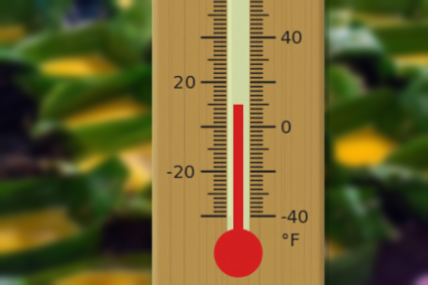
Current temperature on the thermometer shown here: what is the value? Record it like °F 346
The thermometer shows °F 10
